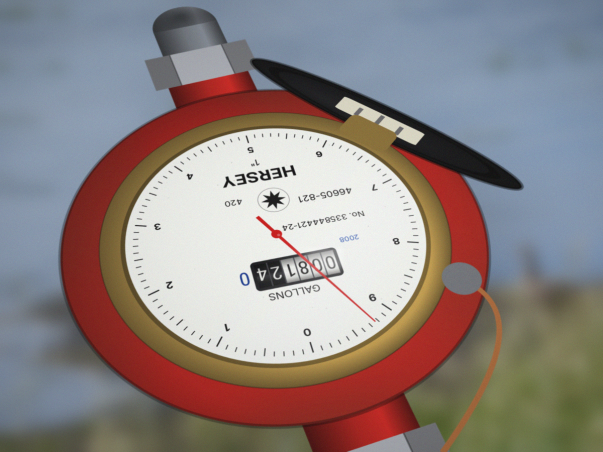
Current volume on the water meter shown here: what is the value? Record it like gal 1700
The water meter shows gal 81239.2
